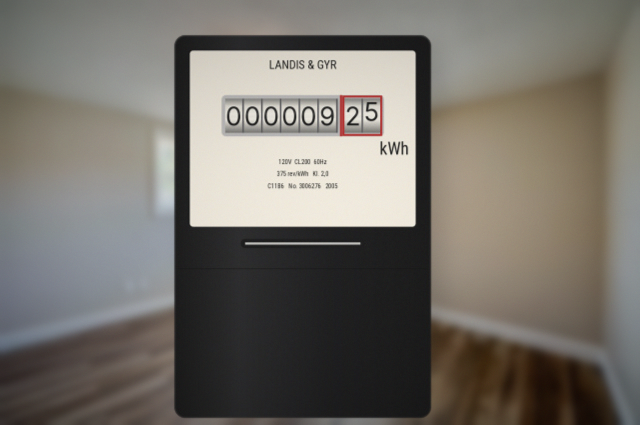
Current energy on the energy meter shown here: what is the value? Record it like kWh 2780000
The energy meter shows kWh 9.25
